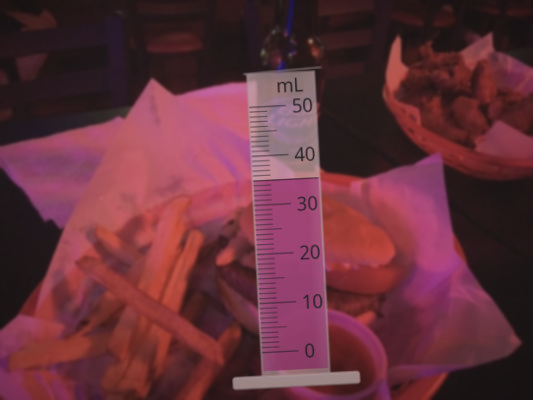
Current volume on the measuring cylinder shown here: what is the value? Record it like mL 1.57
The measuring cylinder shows mL 35
